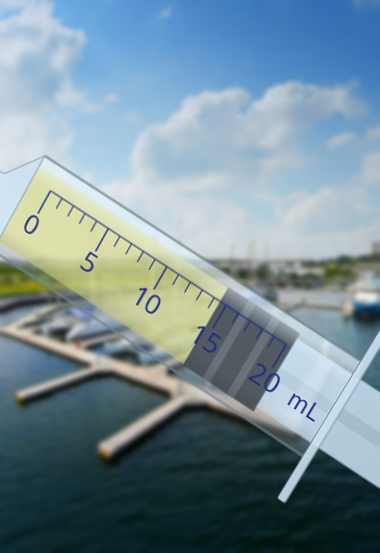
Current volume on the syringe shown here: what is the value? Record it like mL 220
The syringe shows mL 14.5
